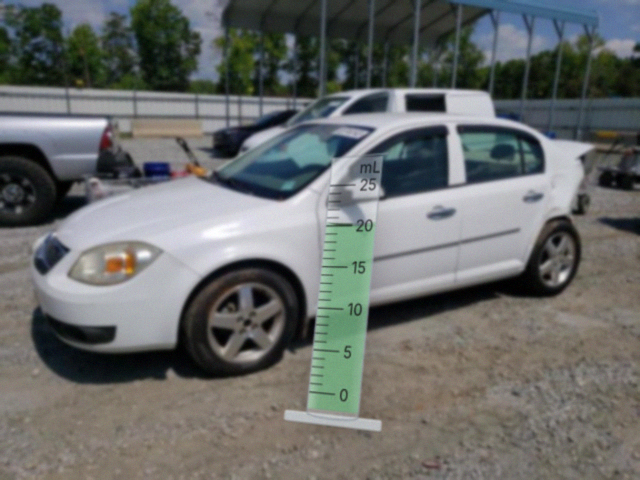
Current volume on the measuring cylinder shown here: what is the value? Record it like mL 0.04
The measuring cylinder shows mL 20
